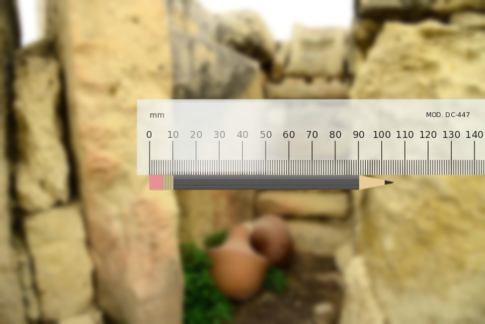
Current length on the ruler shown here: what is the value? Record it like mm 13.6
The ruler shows mm 105
